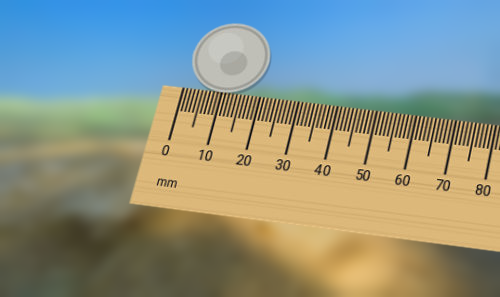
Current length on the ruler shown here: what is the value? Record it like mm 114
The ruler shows mm 20
